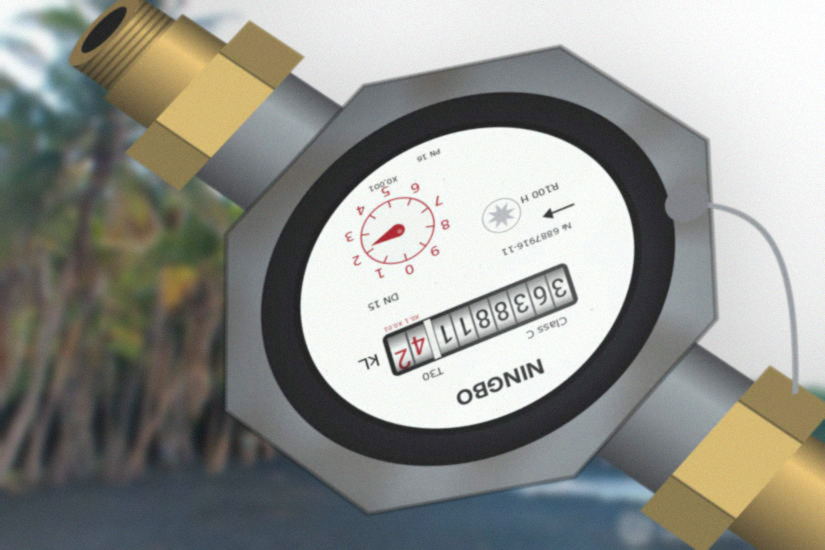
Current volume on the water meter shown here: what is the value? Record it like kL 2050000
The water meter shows kL 3638811.422
